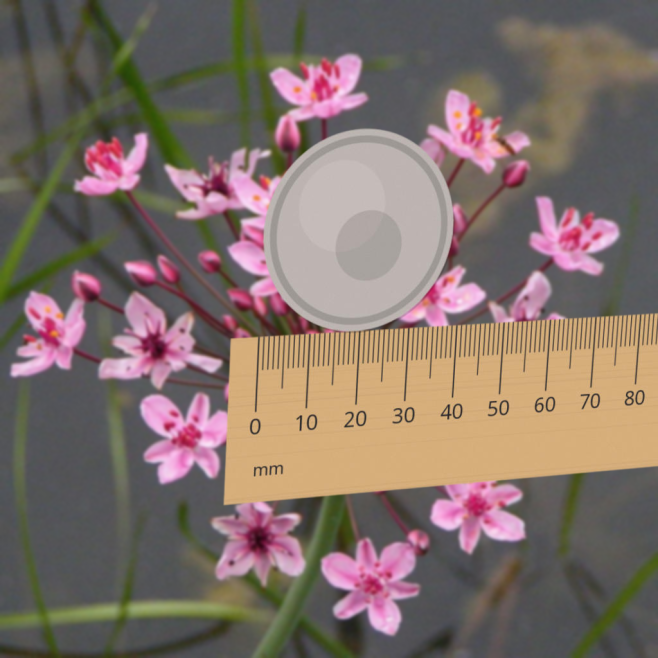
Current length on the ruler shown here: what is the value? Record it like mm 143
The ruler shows mm 38
